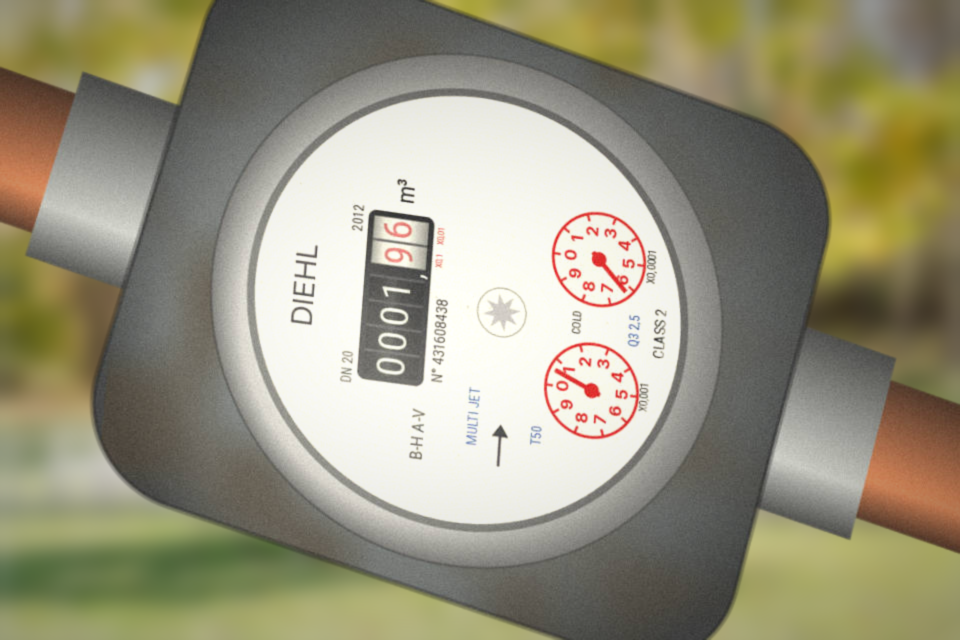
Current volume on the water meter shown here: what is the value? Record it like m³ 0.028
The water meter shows m³ 1.9606
